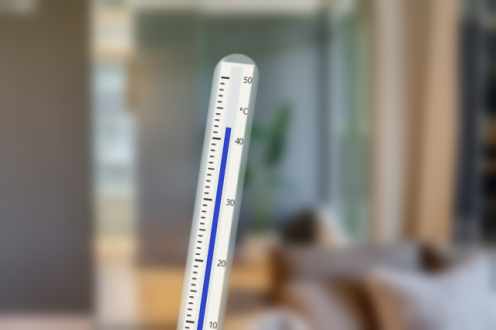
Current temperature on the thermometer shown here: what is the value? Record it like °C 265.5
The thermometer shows °C 42
